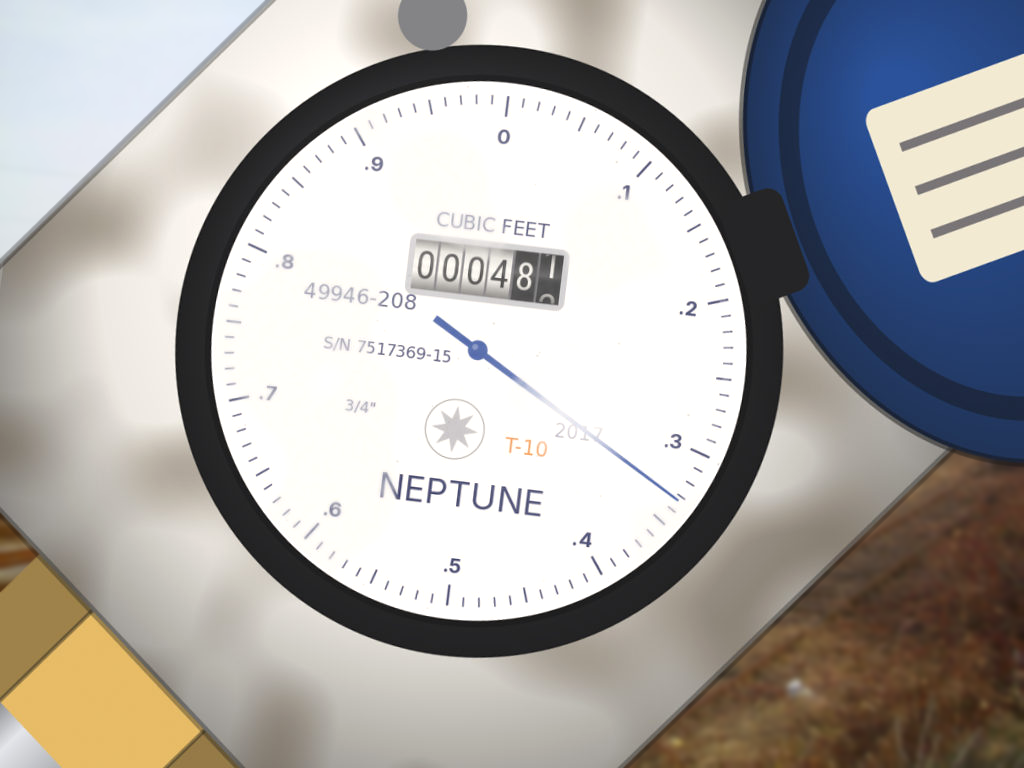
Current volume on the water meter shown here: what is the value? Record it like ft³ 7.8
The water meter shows ft³ 481.33
